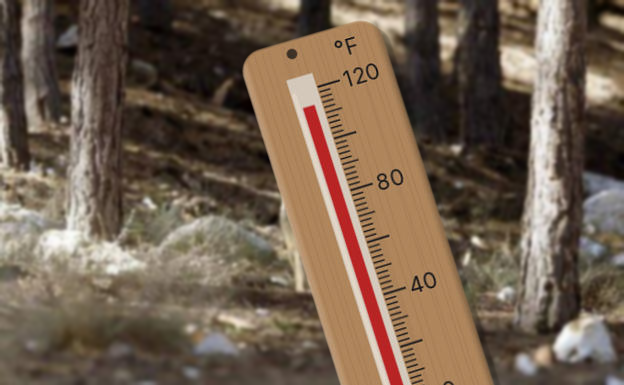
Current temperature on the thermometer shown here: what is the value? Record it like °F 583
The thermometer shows °F 114
